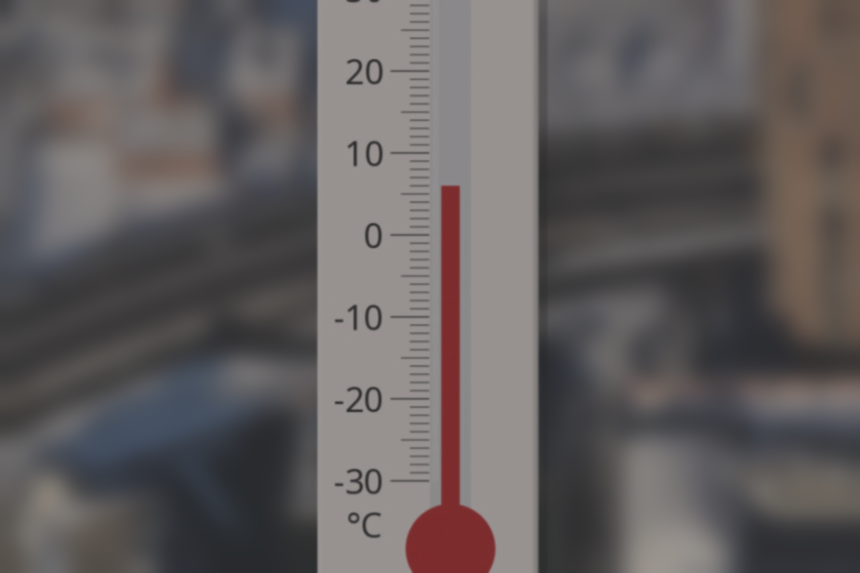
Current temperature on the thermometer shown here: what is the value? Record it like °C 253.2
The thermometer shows °C 6
